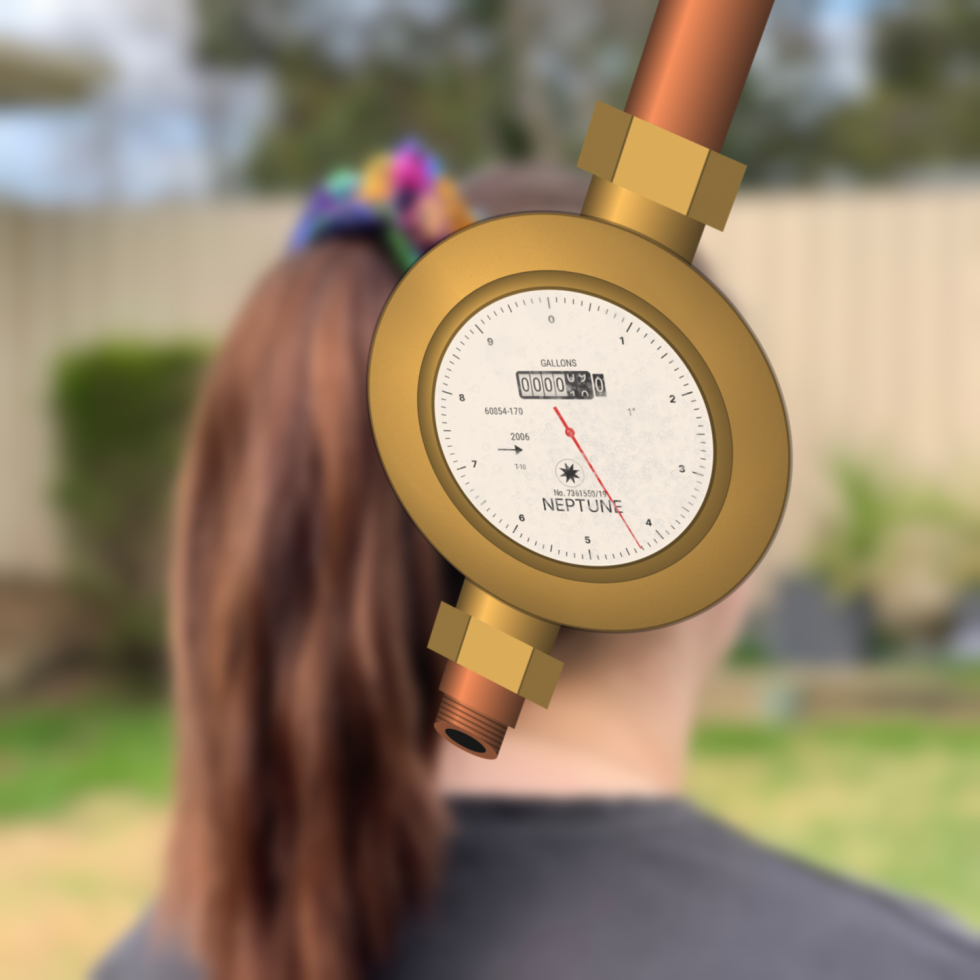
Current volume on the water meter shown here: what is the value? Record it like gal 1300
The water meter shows gal 94.3
